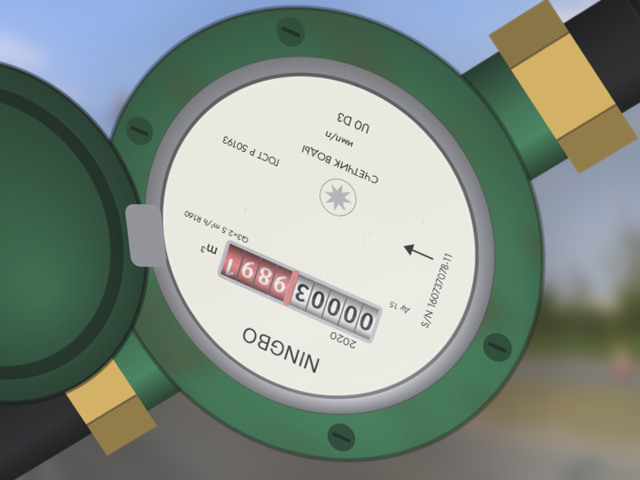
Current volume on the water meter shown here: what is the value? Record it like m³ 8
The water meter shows m³ 3.9891
